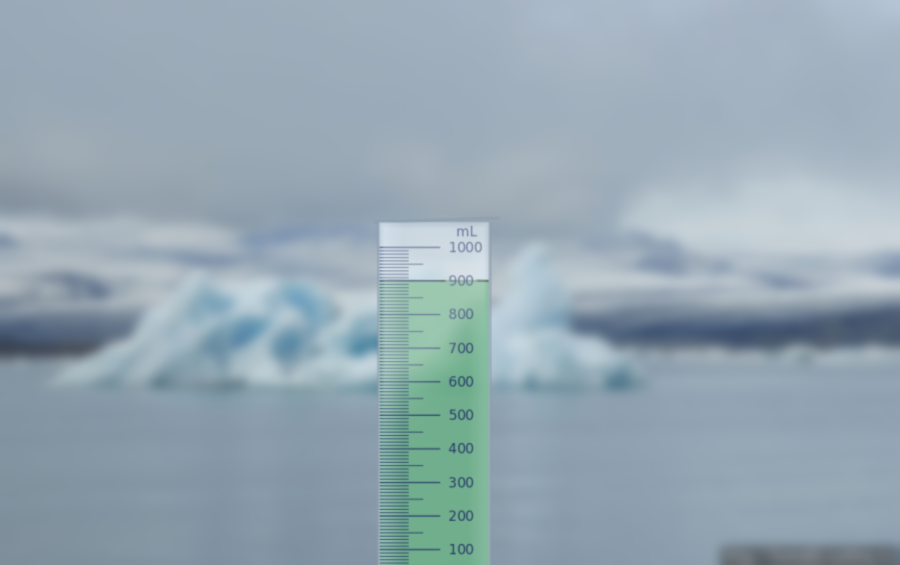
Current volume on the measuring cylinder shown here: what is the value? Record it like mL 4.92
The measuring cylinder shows mL 900
